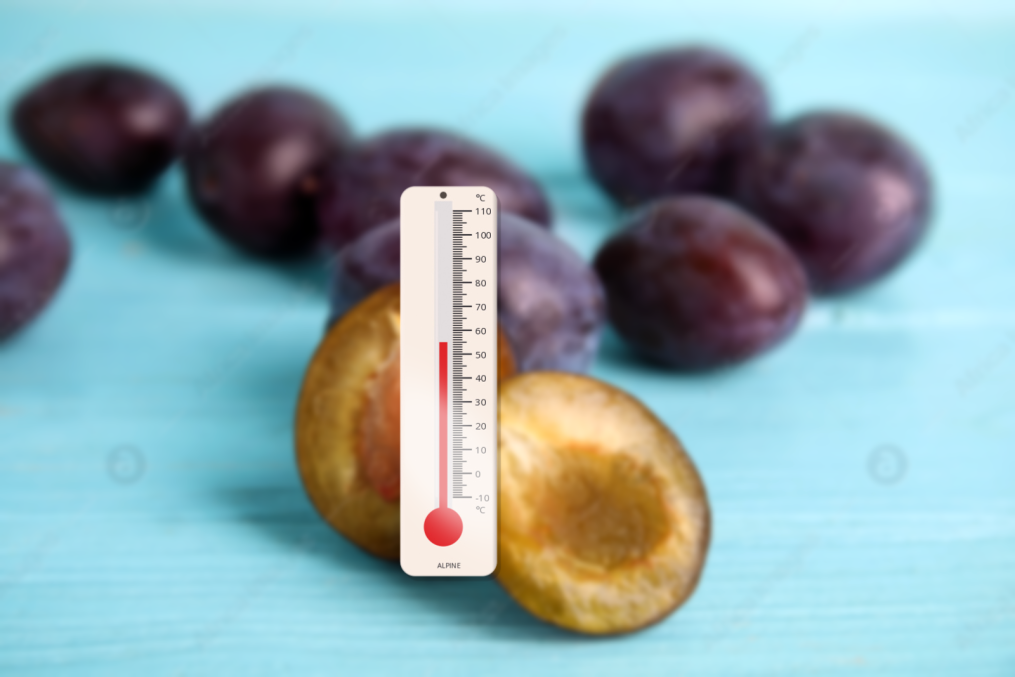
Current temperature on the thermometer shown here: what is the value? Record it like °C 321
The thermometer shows °C 55
